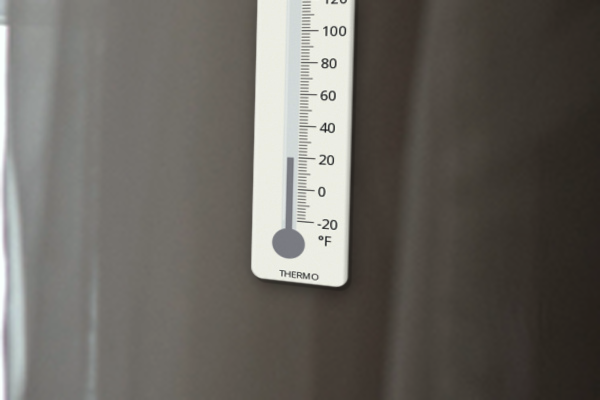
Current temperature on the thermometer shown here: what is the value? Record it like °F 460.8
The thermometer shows °F 20
